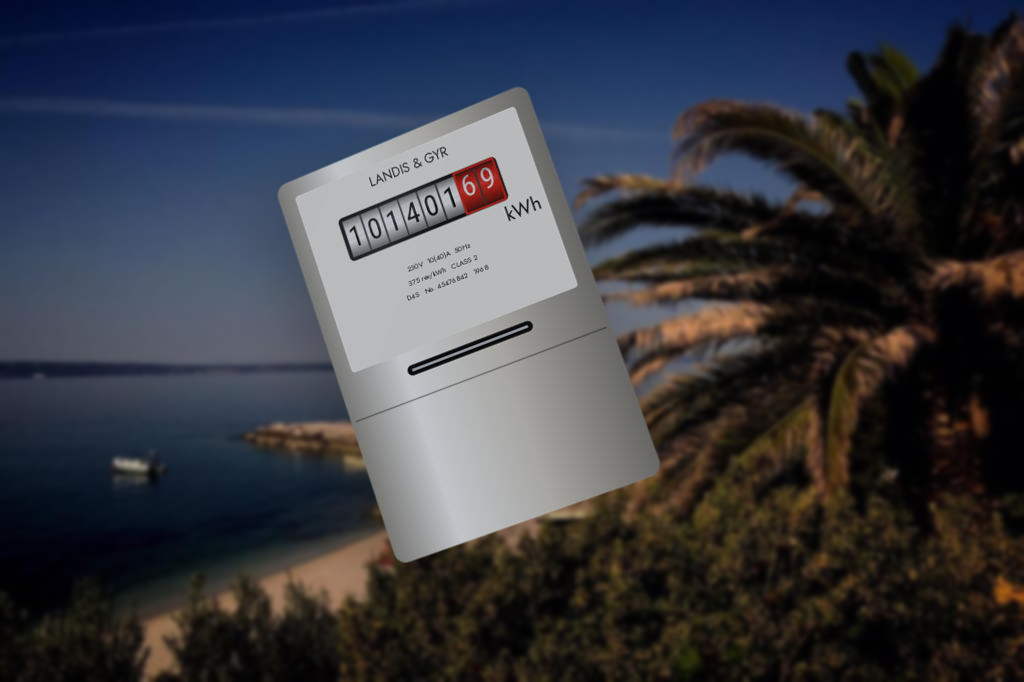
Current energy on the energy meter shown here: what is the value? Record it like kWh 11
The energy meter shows kWh 101401.69
